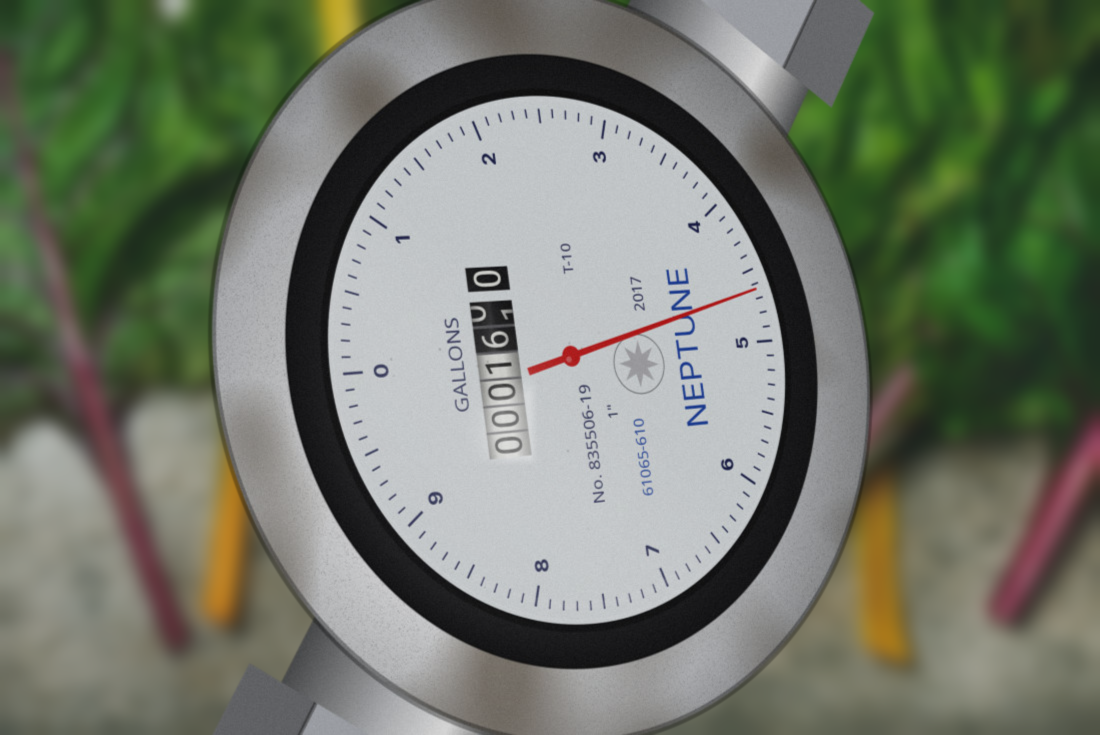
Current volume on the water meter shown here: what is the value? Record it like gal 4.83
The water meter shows gal 1604.6
